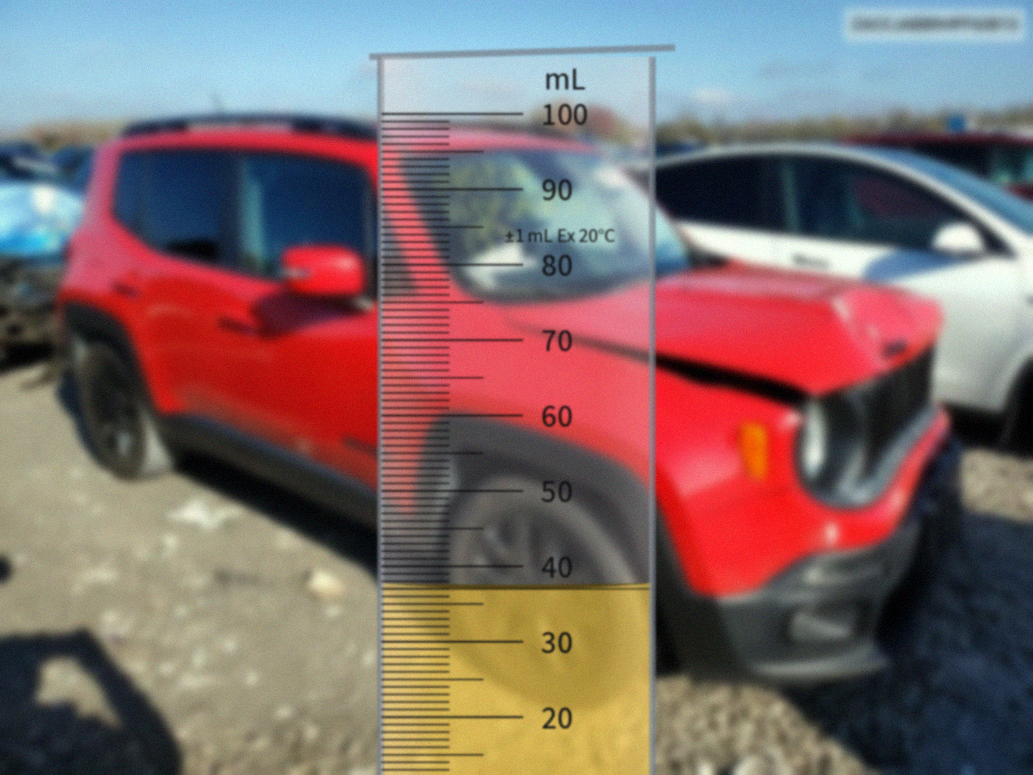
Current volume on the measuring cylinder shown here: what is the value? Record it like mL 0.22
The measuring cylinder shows mL 37
